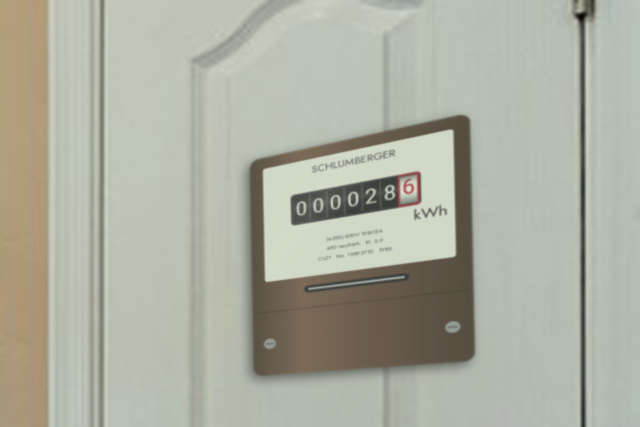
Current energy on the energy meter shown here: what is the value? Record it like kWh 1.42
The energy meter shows kWh 28.6
